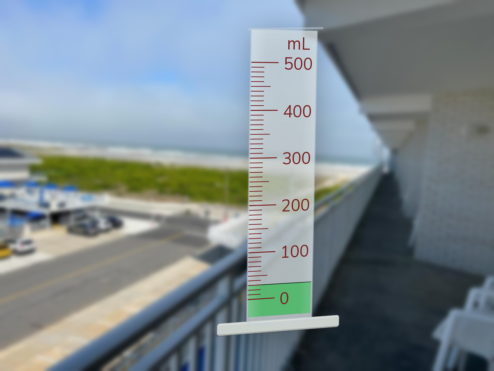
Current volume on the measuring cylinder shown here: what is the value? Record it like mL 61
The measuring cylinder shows mL 30
